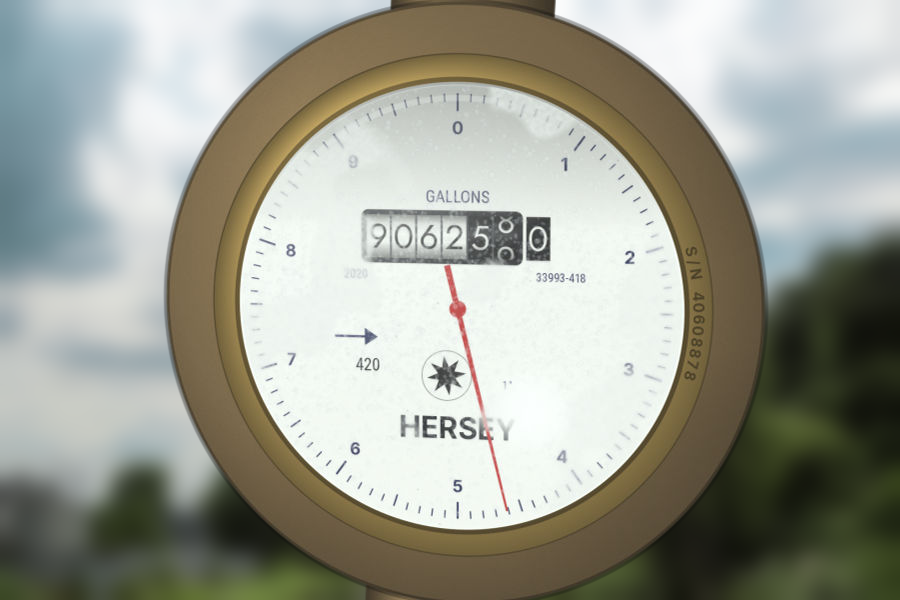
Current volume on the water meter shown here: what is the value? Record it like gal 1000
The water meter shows gal 9062584.6
